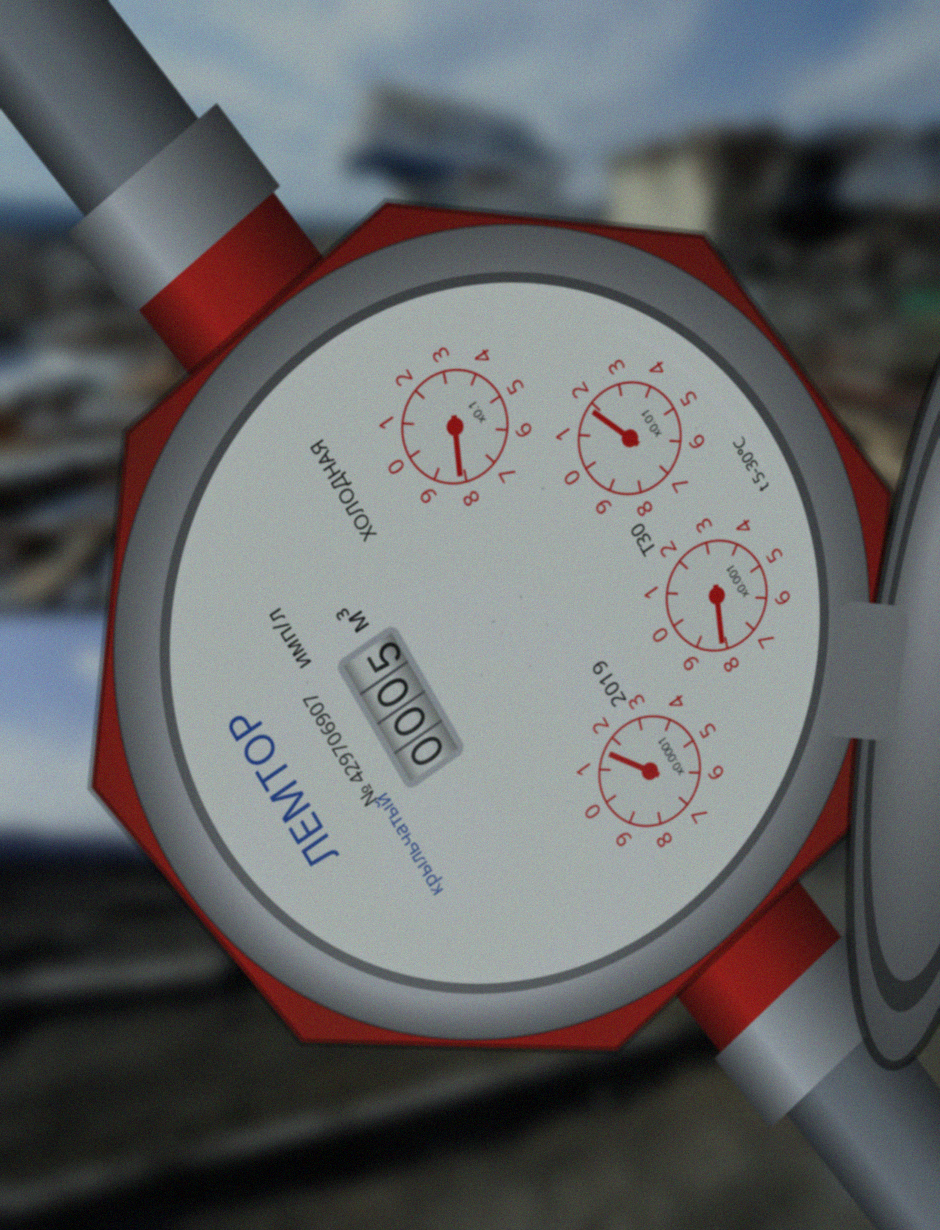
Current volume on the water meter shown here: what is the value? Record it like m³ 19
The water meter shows m³ 4.8181
